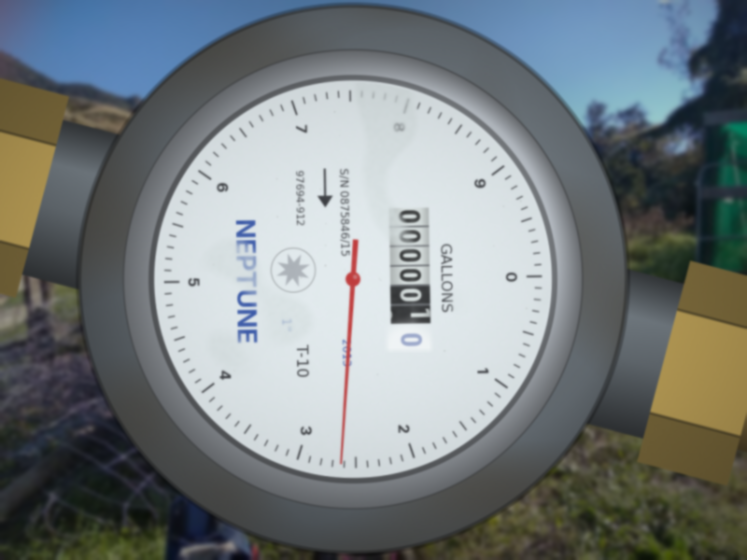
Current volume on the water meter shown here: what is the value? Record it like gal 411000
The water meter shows gal 12.6
